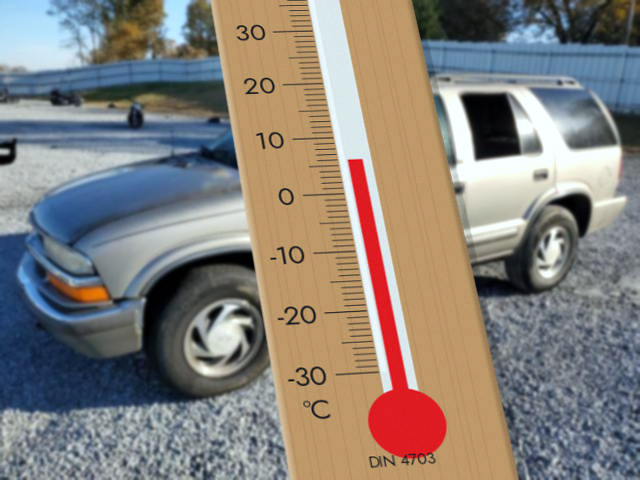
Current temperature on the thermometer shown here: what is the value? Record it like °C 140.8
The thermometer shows °C 6
